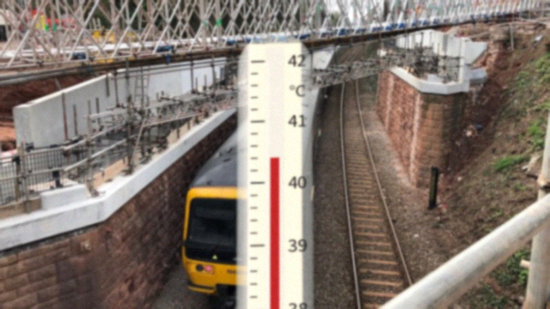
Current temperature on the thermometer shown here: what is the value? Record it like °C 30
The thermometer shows °C 40.4
